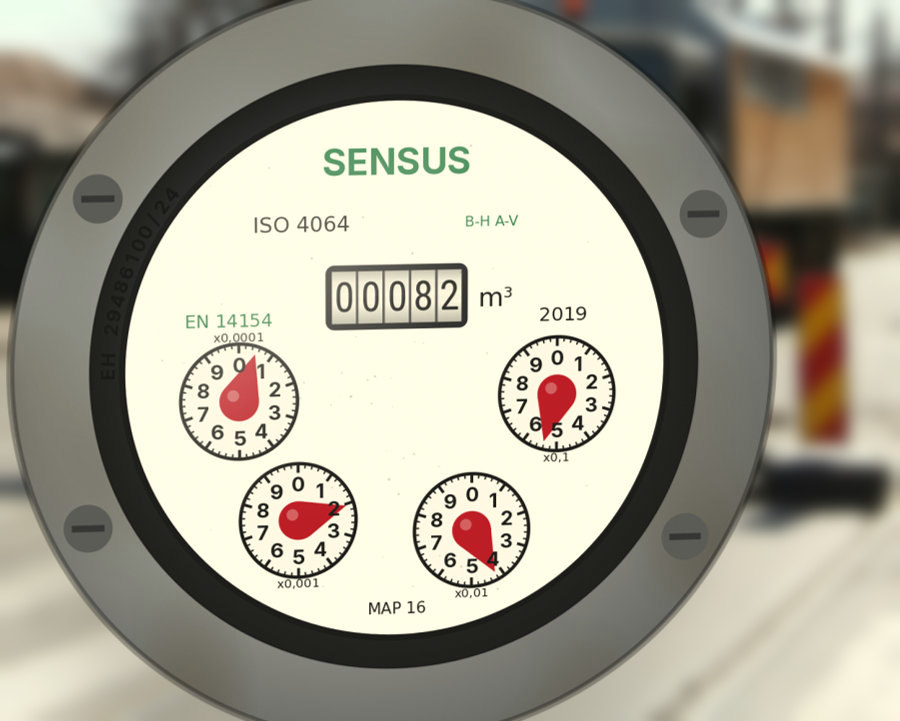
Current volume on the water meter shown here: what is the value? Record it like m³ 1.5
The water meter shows m³ 82.5420
